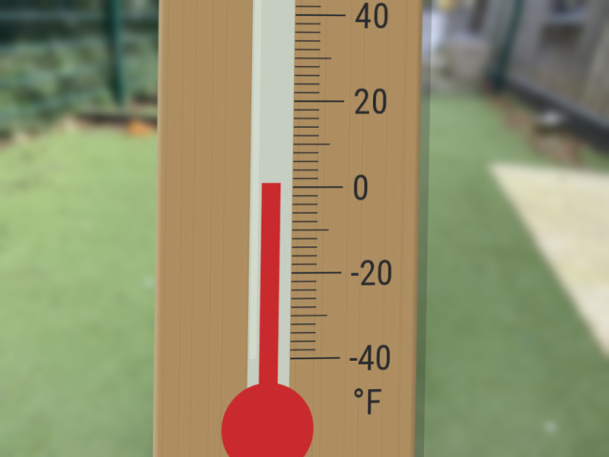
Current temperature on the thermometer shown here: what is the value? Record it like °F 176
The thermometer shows °F 1
